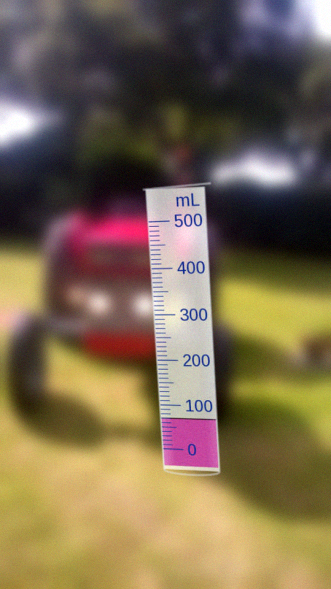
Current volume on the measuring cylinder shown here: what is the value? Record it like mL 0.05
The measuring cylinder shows mL 70
